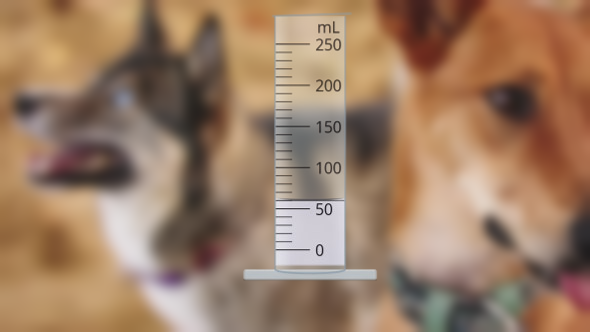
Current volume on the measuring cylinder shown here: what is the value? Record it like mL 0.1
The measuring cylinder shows mL 60
